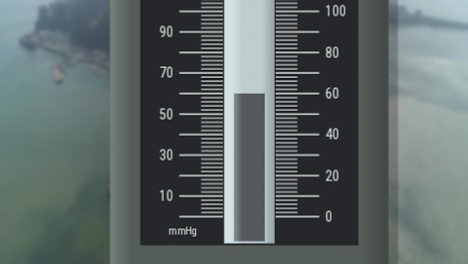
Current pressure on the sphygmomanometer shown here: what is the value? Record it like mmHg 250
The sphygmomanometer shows mmHg 60
